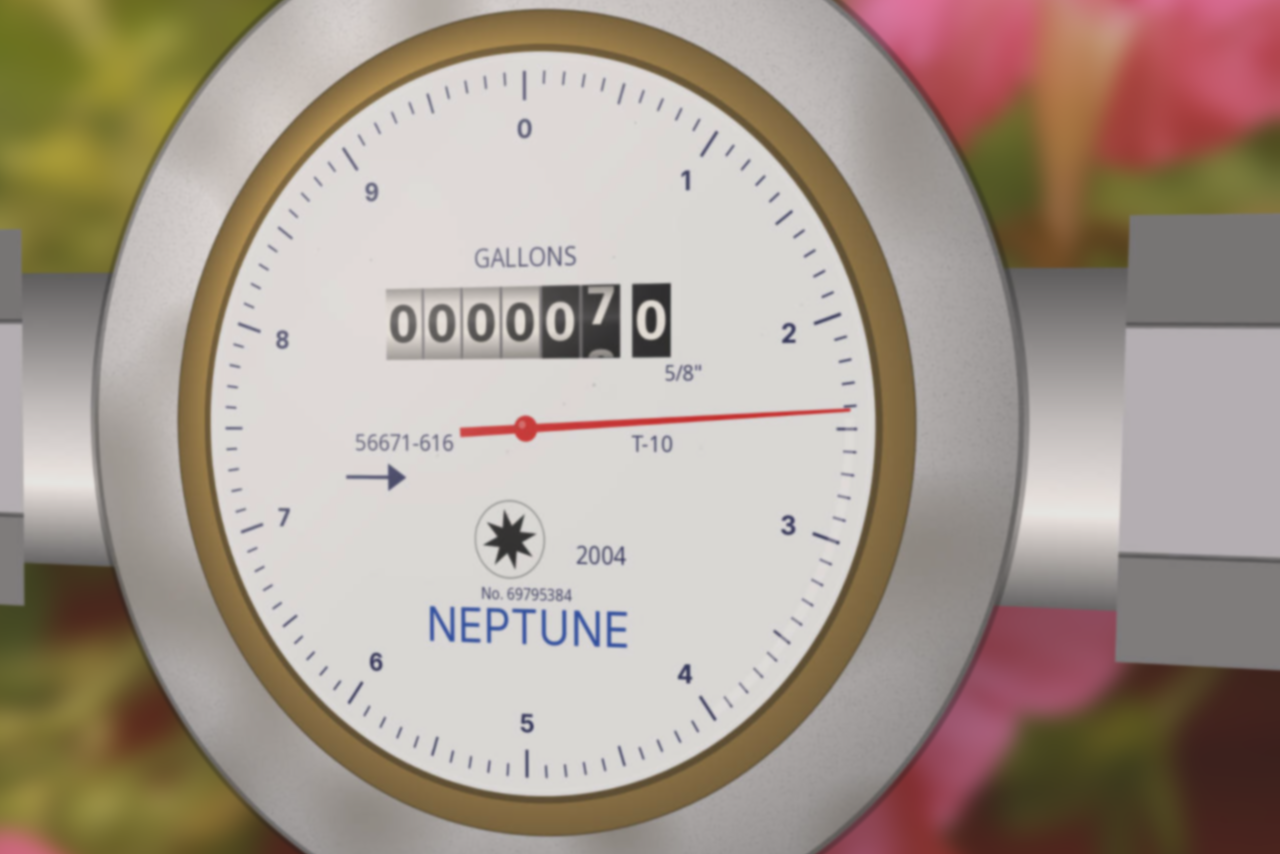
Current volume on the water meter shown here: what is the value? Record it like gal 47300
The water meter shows gal 72.4
